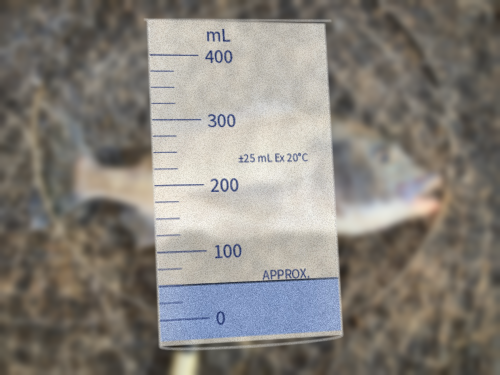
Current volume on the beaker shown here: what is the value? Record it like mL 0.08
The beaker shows mL 50
